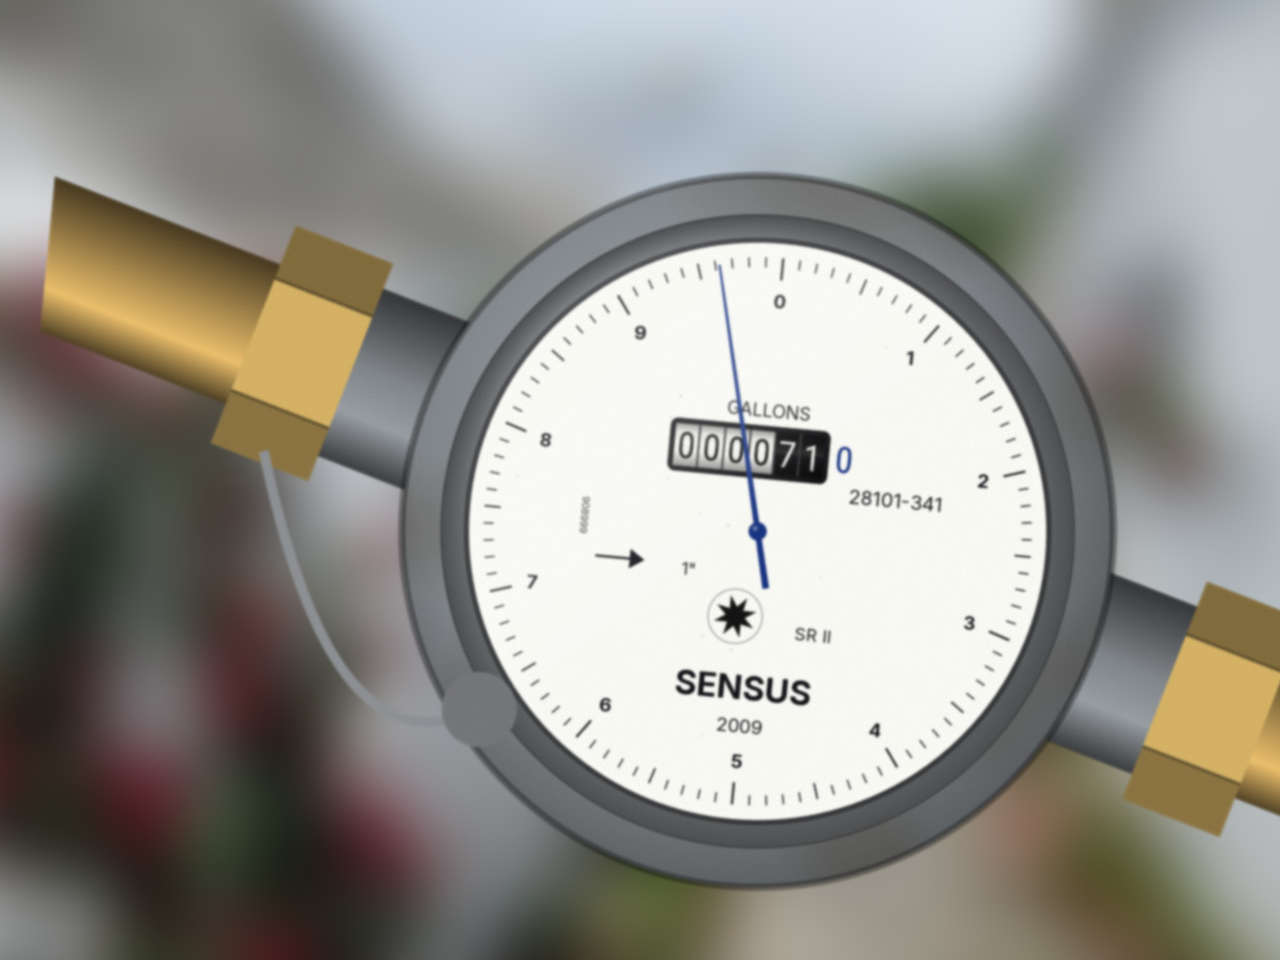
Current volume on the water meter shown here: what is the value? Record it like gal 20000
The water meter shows gal 709.6
